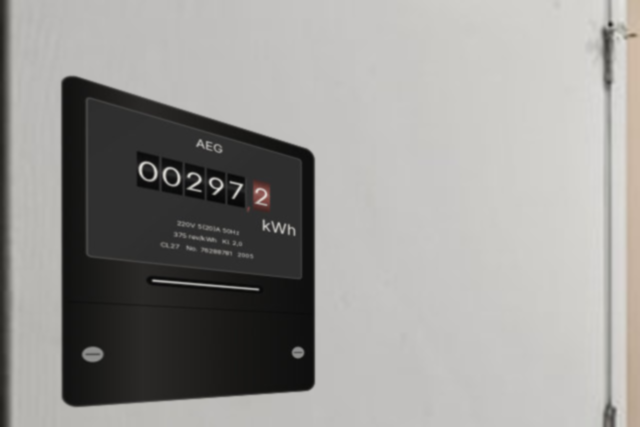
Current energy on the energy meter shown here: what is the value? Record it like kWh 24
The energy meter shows kWh 297.2
